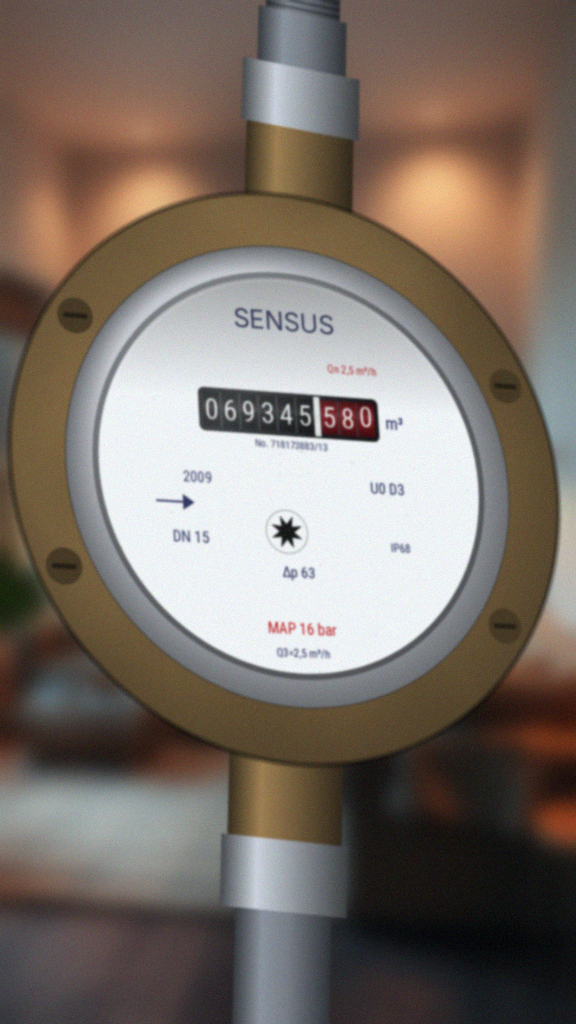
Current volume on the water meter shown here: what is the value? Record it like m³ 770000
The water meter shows m³ 69345.580
